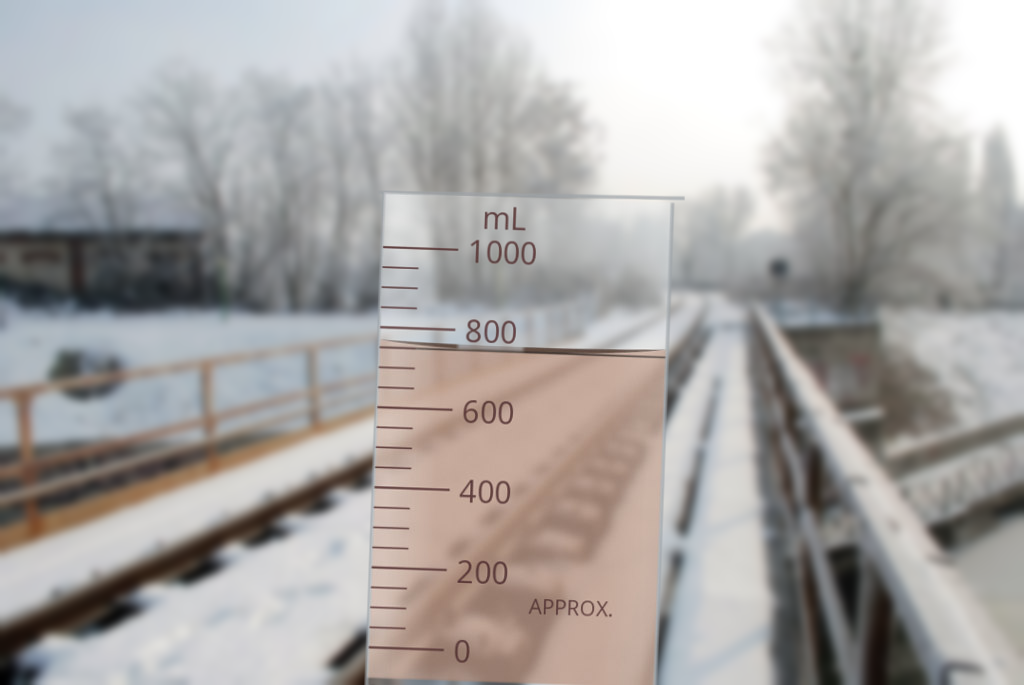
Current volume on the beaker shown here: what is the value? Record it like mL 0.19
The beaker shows mL 750
